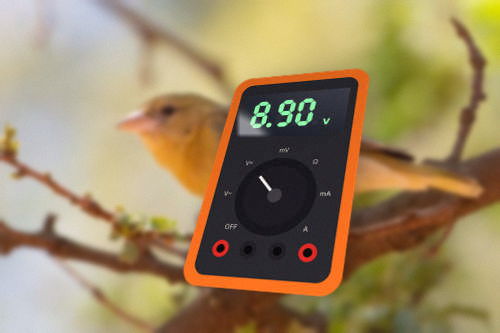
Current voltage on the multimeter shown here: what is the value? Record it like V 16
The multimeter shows V 8.90
